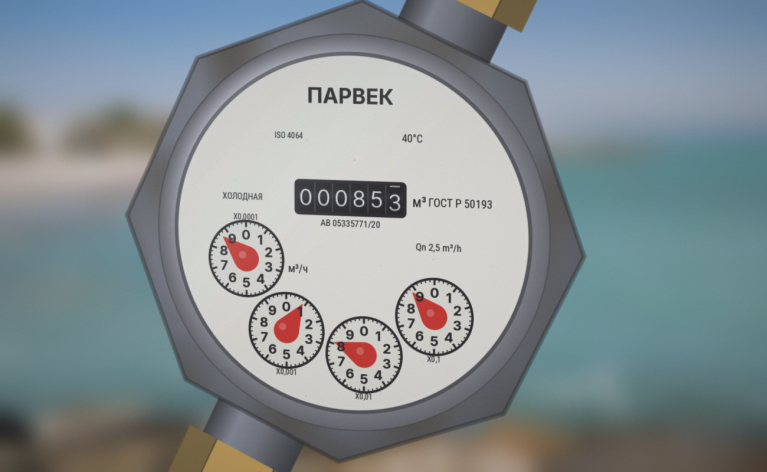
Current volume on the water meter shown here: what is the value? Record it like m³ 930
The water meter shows m³ 852.8808
